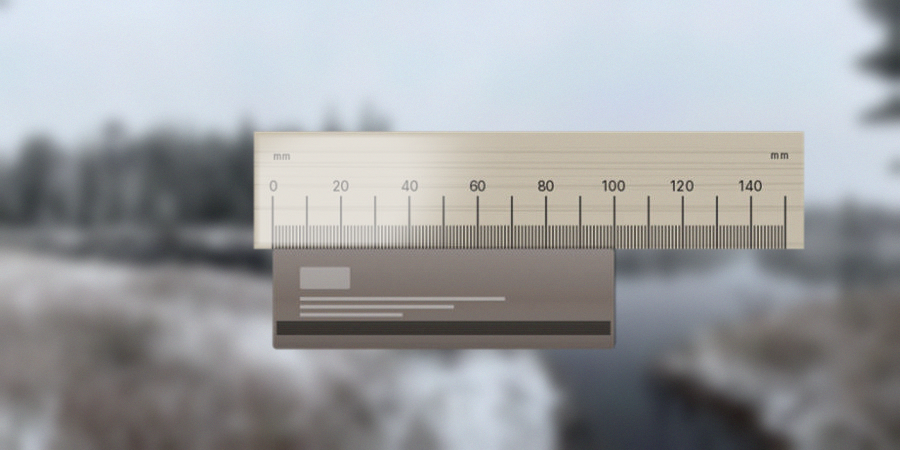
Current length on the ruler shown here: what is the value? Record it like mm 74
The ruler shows mm 100
